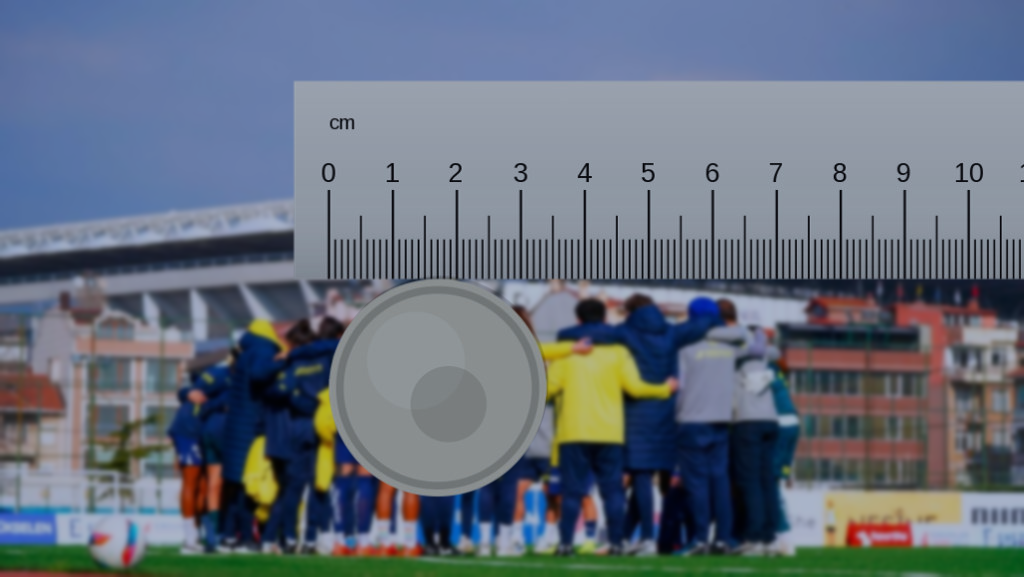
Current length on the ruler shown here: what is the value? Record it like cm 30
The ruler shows cm 3.4
